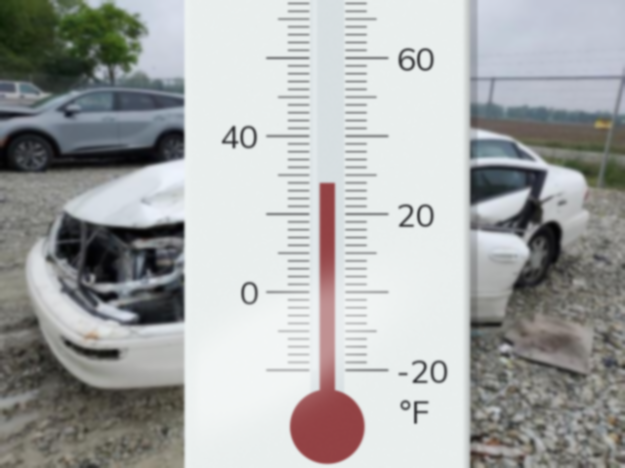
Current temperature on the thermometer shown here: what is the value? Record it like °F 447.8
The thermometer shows °F 28
